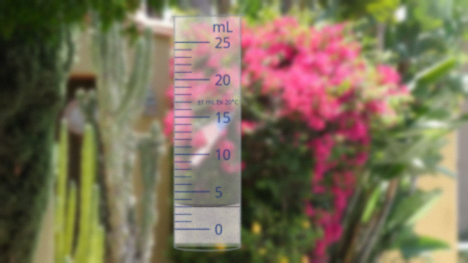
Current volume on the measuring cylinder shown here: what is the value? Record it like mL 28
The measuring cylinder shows mL 3
